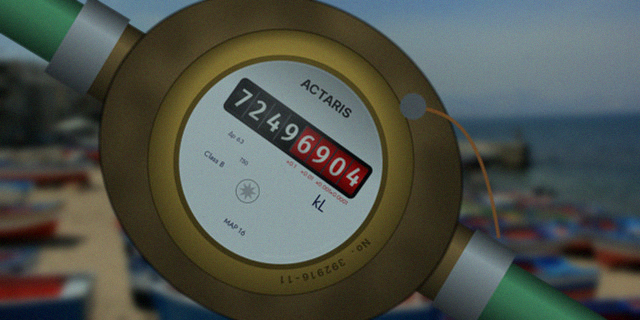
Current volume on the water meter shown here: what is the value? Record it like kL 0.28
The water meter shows kL 7249.6904
